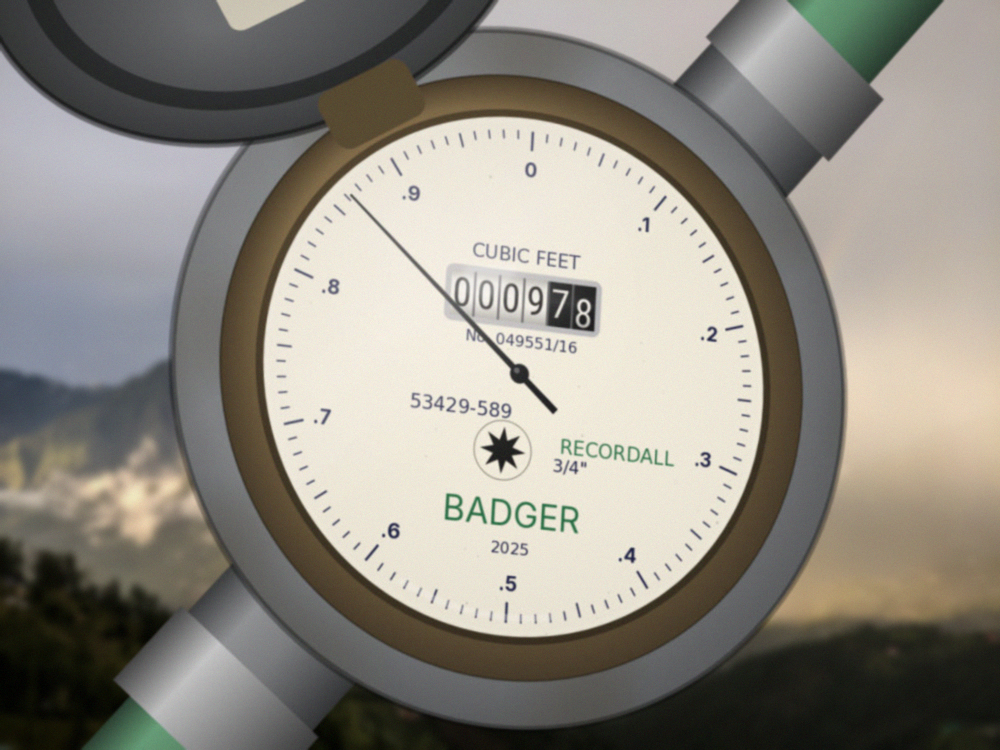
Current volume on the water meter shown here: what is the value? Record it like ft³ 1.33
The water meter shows ft³ 977.86
